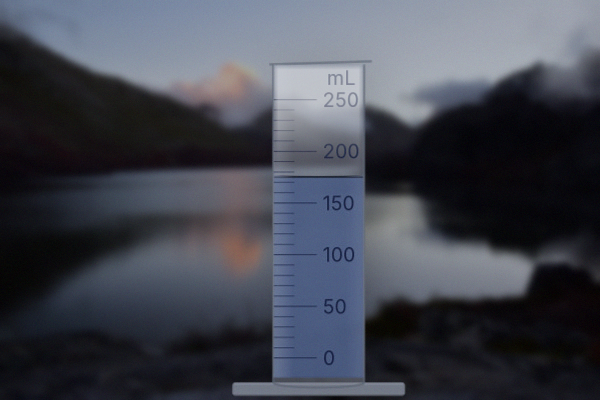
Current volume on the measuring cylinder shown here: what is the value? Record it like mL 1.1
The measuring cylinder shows mL 175
